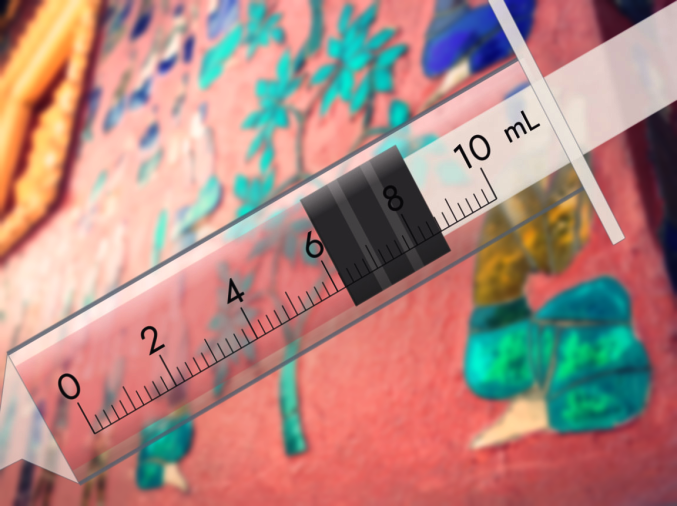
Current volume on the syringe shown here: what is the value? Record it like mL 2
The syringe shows mL 6.2
